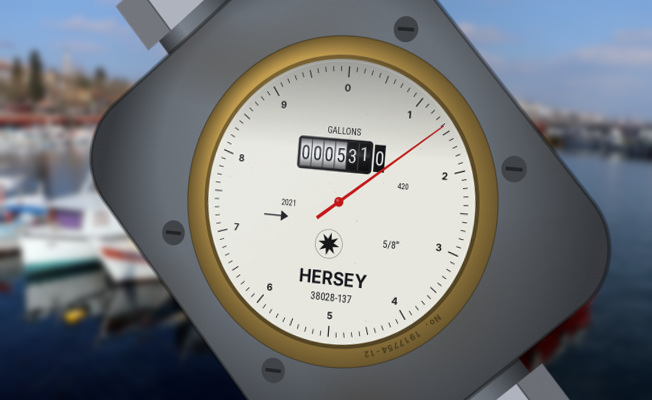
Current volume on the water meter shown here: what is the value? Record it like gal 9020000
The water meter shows gal 5311.4
